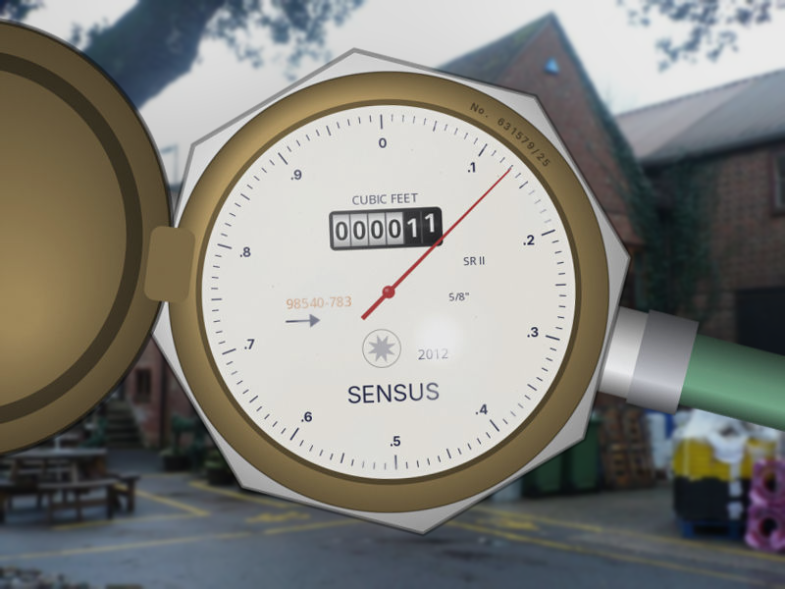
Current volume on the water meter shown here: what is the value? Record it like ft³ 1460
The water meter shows ft³ 11.13
